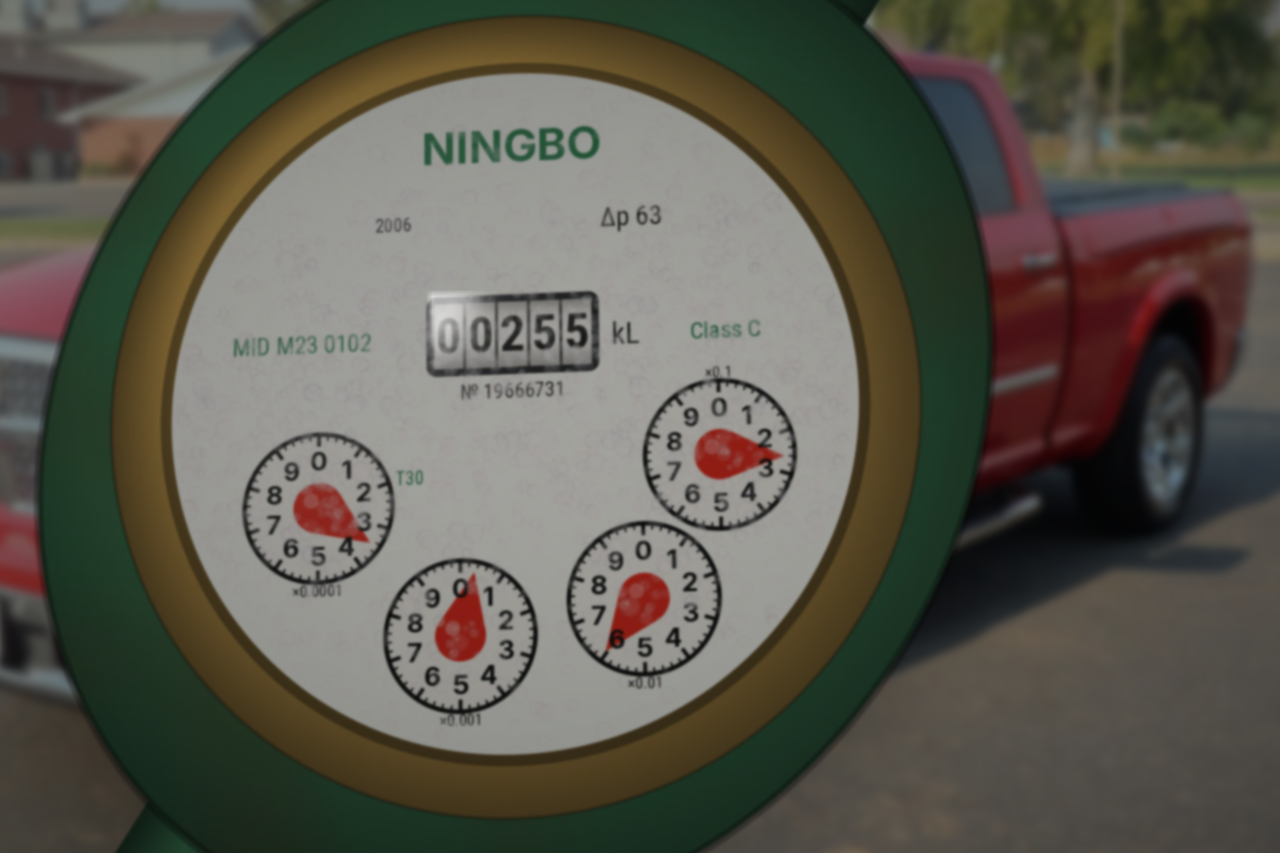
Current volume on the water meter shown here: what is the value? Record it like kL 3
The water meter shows kL 255.2603
